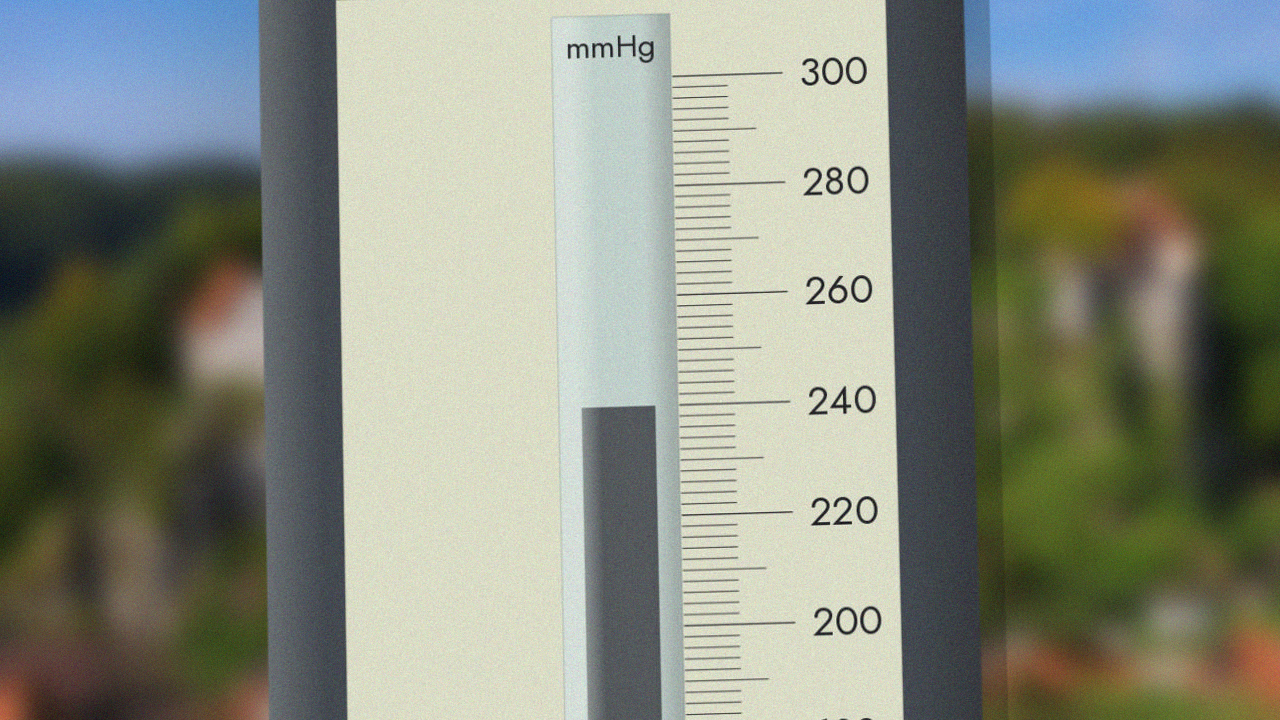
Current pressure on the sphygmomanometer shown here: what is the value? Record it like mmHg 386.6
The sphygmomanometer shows mmHg 240
